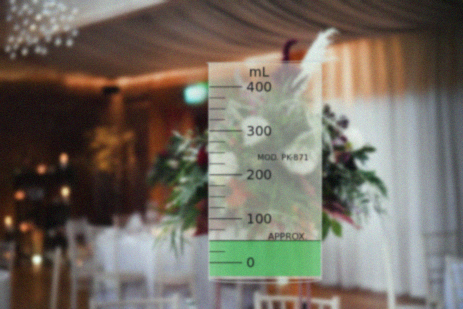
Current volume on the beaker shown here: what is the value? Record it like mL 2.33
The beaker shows mL 50
